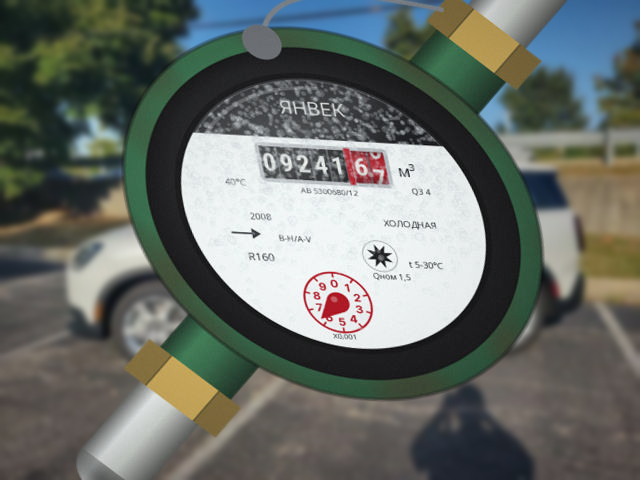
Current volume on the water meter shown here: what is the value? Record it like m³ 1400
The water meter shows m³ 9241.666
